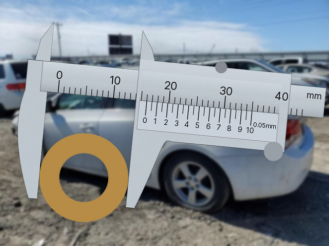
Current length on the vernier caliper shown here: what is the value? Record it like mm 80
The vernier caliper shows mm 16.0
